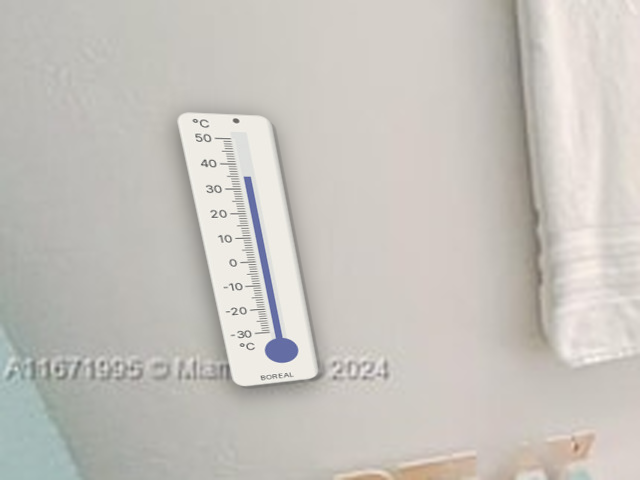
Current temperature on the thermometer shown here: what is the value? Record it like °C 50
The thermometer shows °C 35
